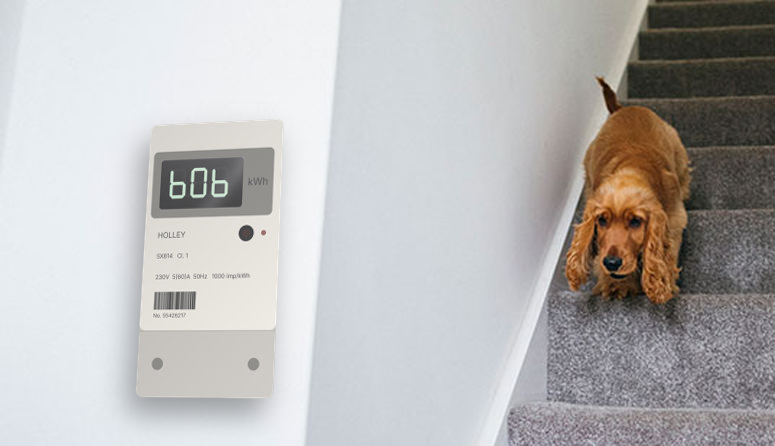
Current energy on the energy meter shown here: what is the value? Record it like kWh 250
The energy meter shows kWh 606
